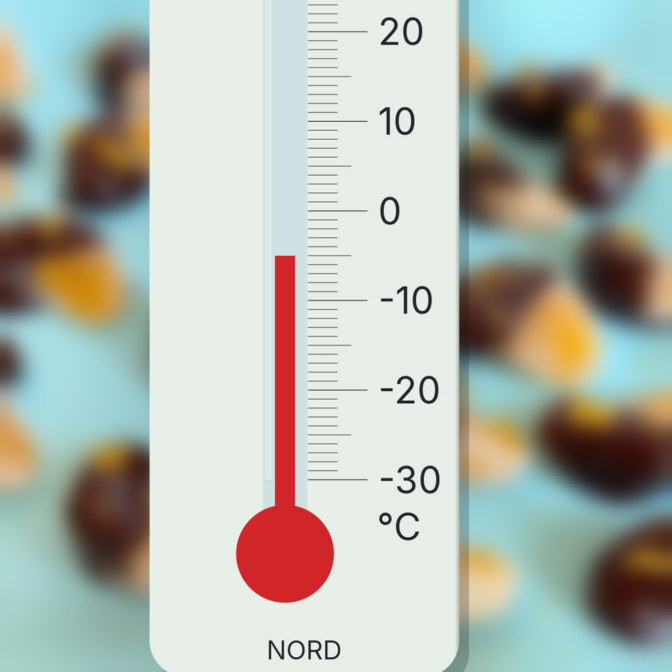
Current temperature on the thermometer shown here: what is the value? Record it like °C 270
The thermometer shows °C -5
